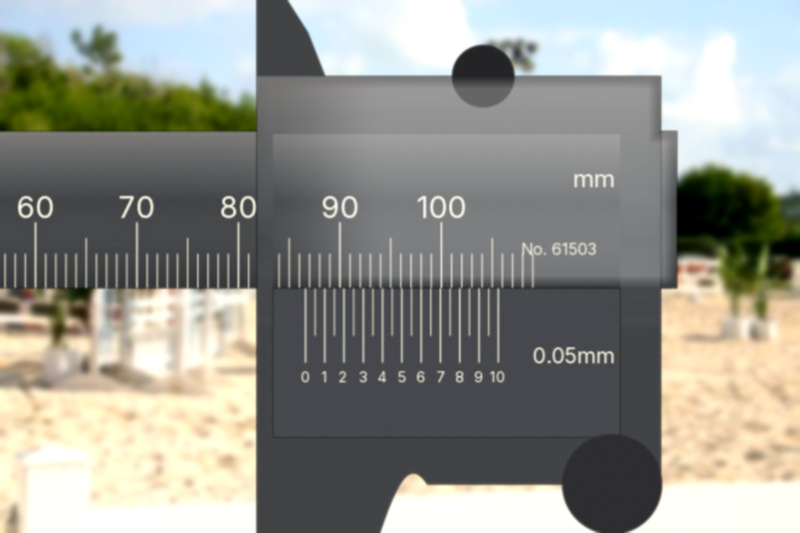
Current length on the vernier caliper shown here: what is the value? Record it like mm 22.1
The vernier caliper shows mm 86.6
